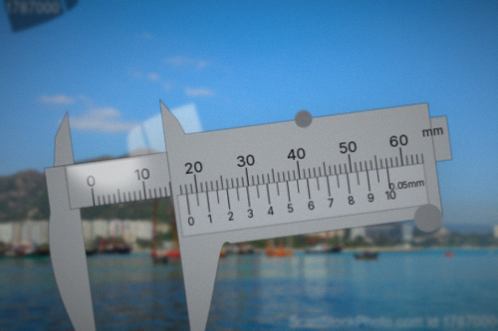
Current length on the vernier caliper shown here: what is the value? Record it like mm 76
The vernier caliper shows mm 18.0
